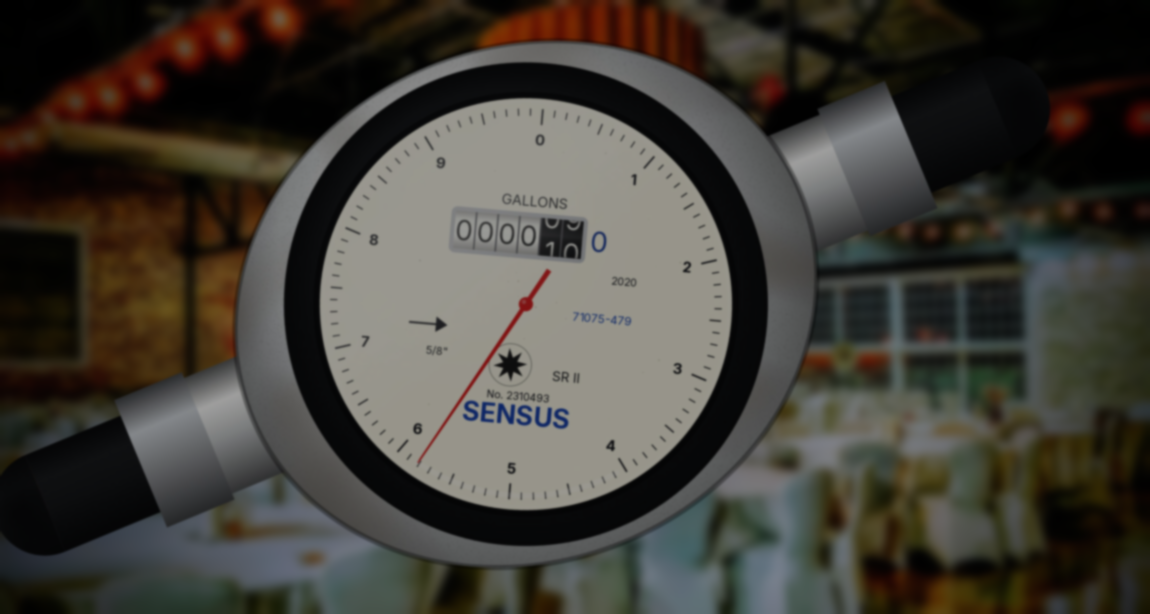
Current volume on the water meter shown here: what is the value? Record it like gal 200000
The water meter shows gal 95.8
